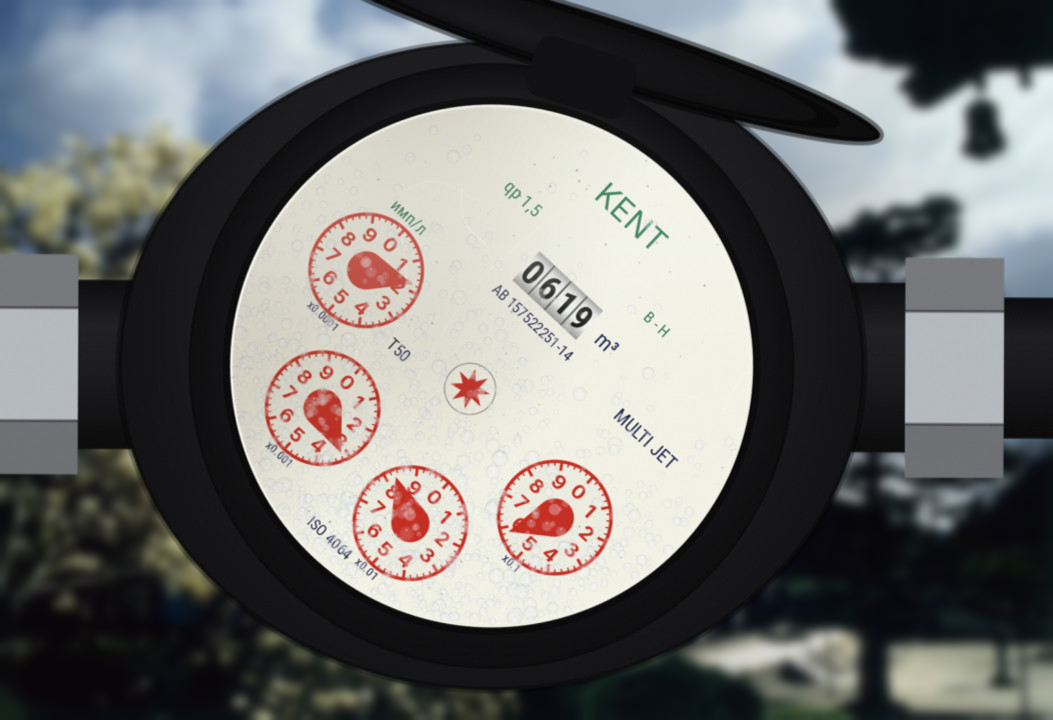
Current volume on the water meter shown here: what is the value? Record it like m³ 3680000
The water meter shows m³ 619.5831
